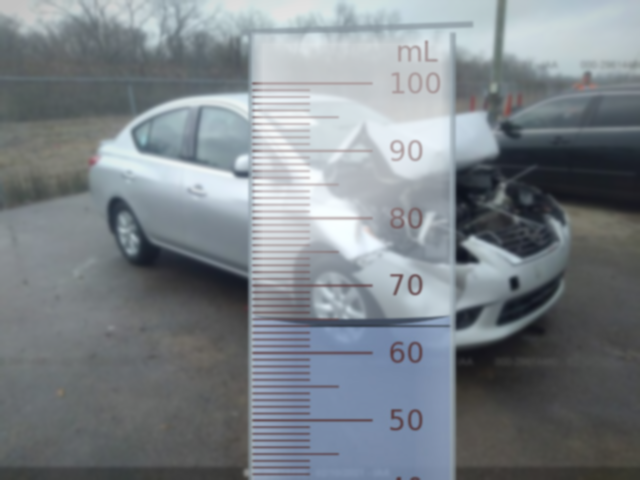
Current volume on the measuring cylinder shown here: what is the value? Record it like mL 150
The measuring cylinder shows mL 64
